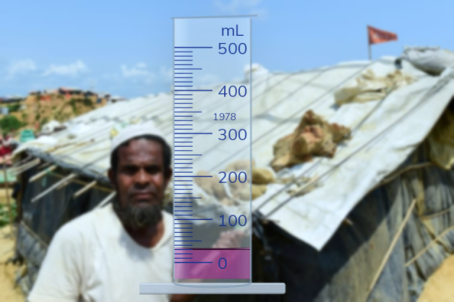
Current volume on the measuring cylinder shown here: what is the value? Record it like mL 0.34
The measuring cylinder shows mL 30
